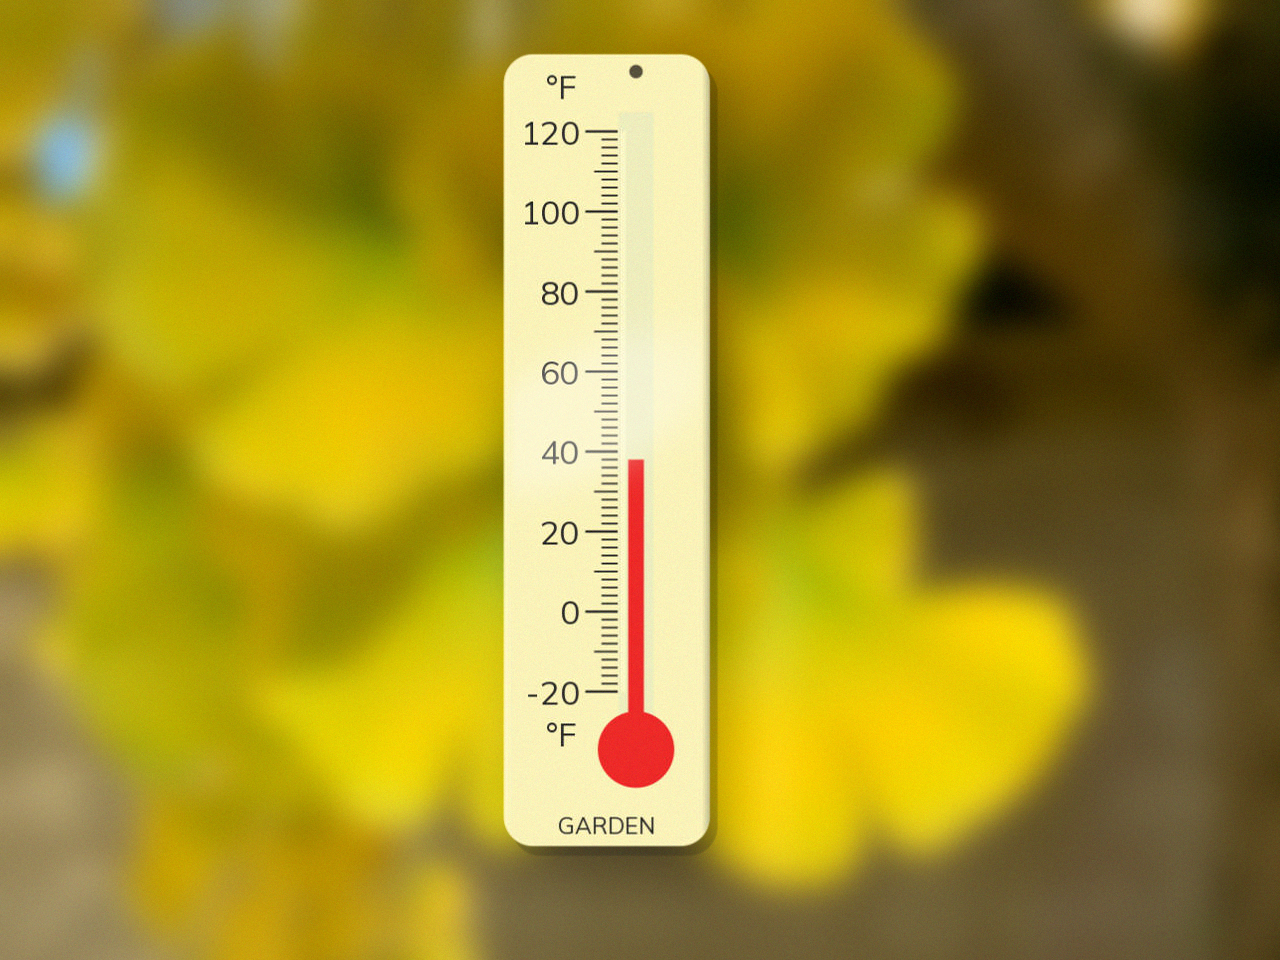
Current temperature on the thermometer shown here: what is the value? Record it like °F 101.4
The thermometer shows °F 38
